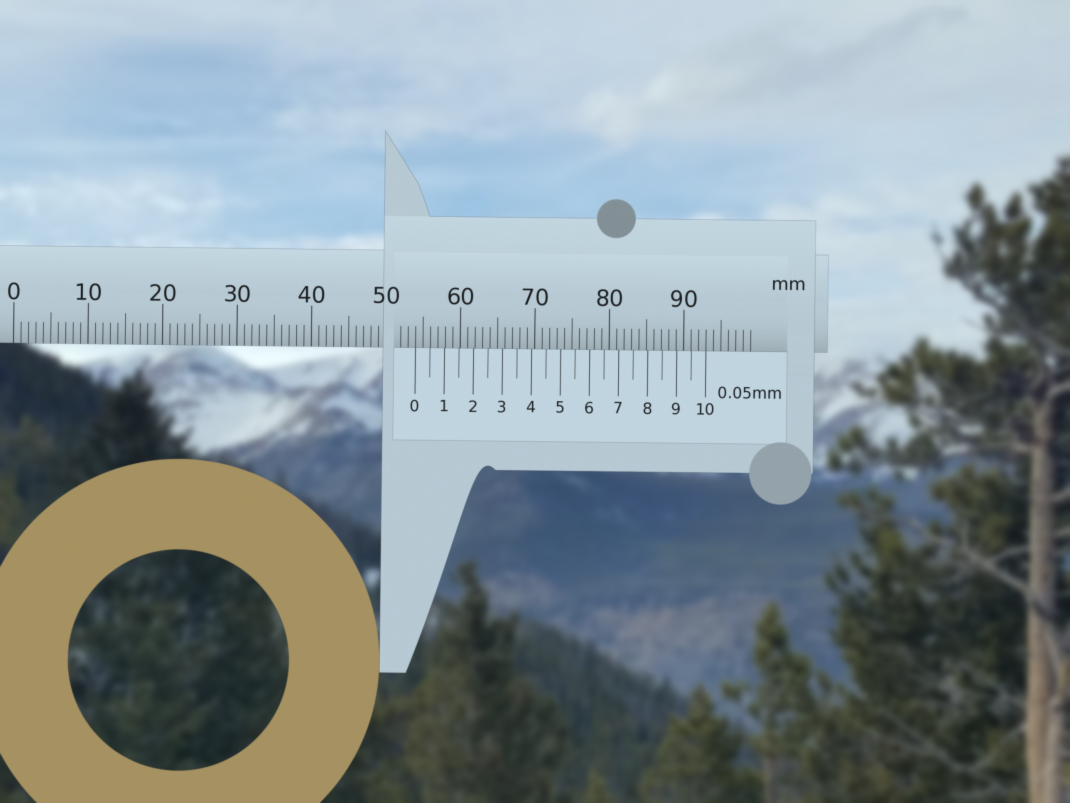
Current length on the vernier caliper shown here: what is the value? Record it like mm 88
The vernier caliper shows mm 54.0
